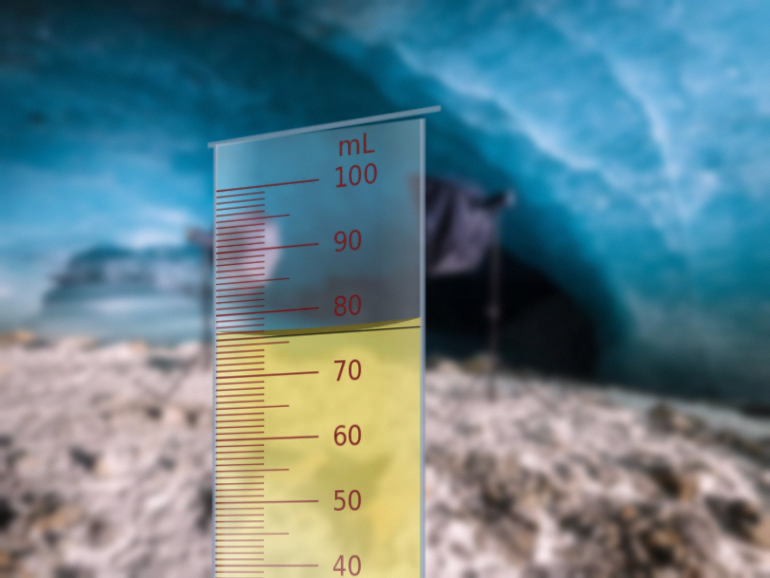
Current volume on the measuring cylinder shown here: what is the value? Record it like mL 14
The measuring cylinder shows mL 76
